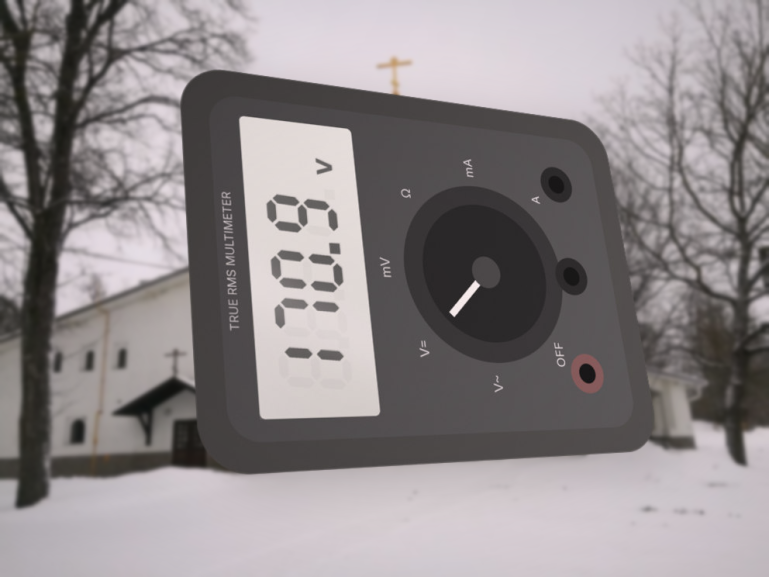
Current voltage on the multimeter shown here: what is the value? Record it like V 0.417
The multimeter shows V 170.9
